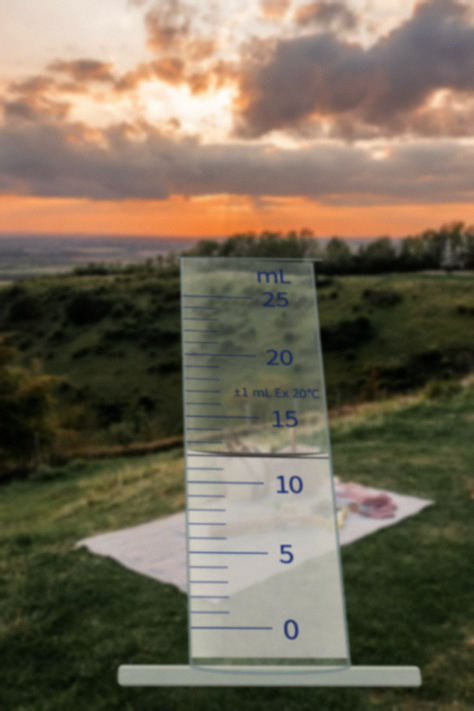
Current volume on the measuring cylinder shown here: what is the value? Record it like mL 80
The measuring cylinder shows mL 12
